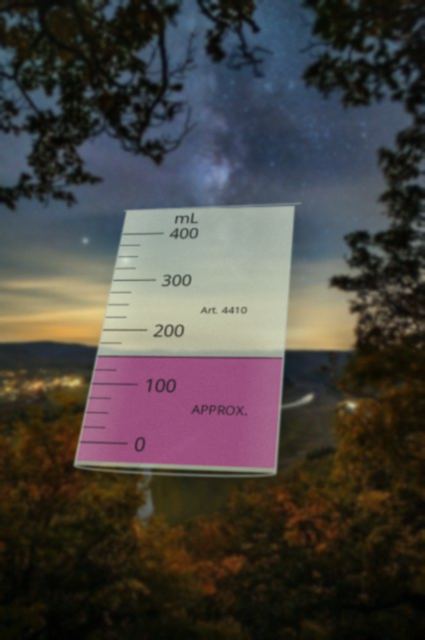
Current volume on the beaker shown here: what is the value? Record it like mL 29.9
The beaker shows mL 150
